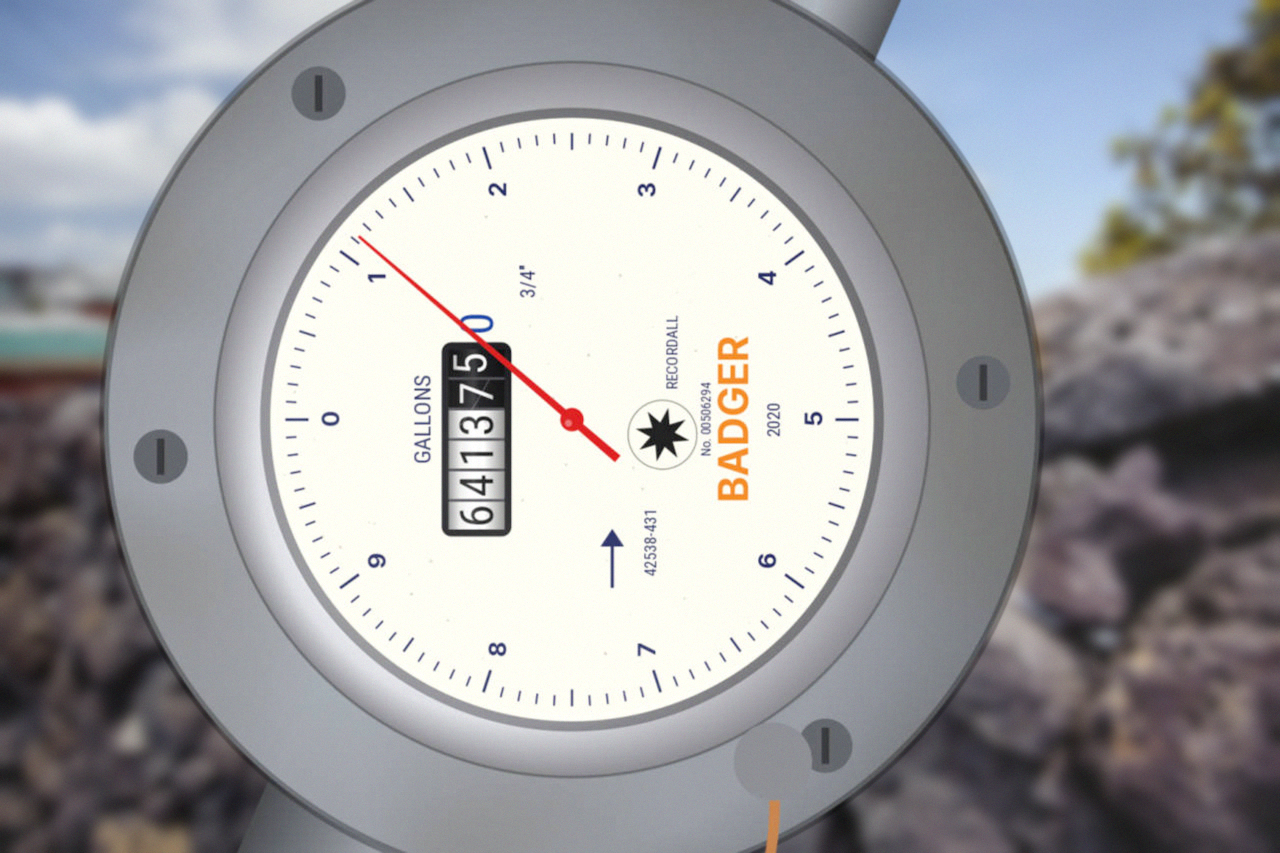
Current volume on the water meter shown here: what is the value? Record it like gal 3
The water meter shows gal 6413751.1
